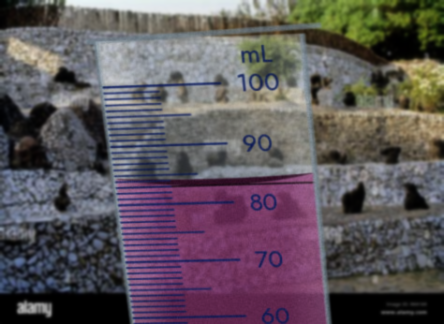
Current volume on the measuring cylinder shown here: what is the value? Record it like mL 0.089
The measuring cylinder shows mL 83
